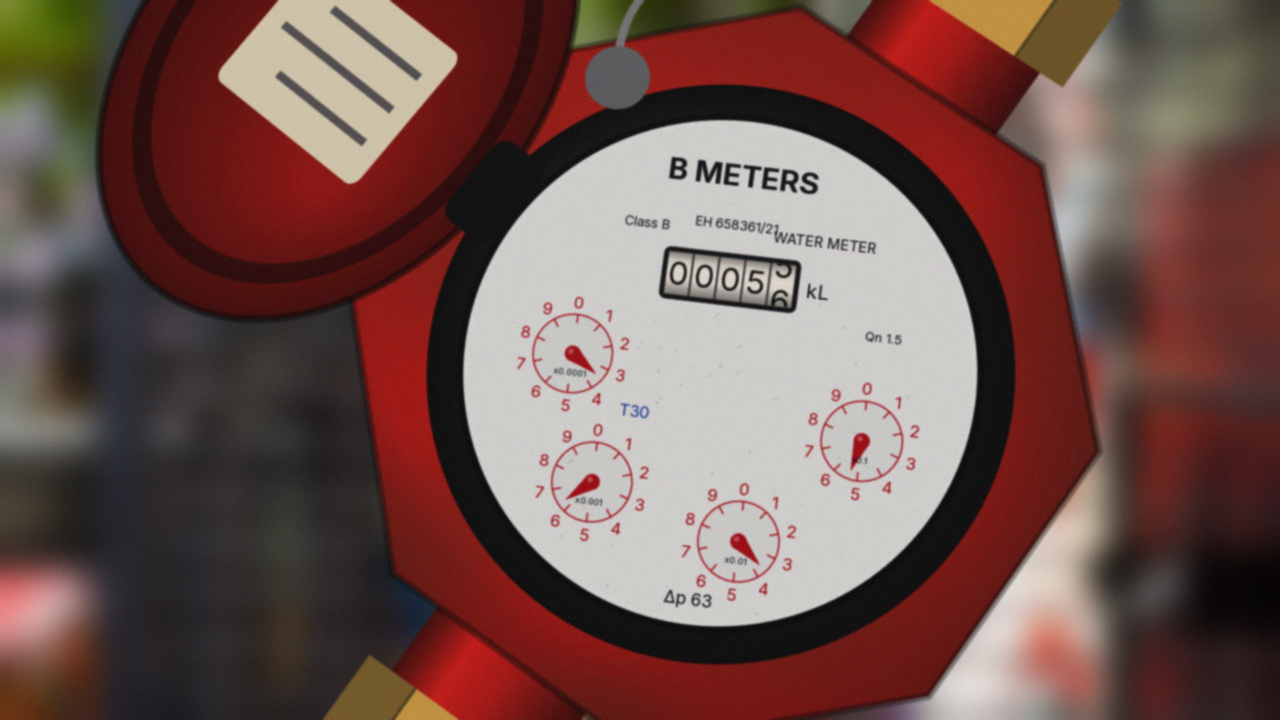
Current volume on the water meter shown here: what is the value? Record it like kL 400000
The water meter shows kL 55.5363
